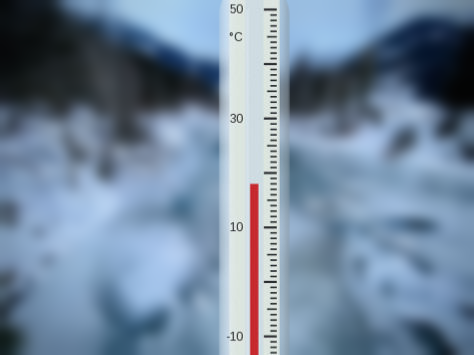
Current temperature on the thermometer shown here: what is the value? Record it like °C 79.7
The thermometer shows °C 18
